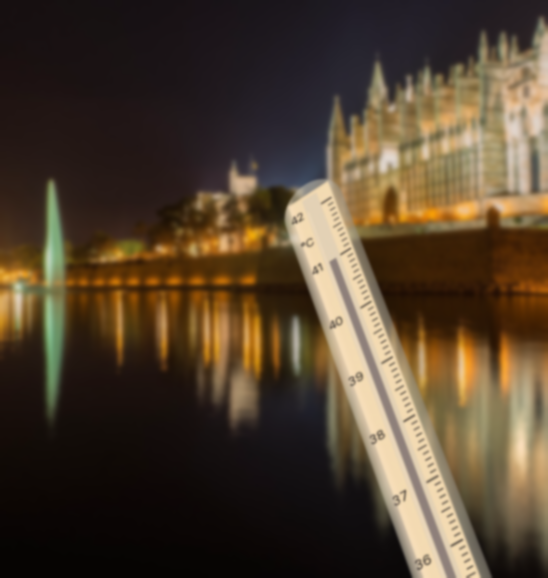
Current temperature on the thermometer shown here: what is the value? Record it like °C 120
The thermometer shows °C 41
